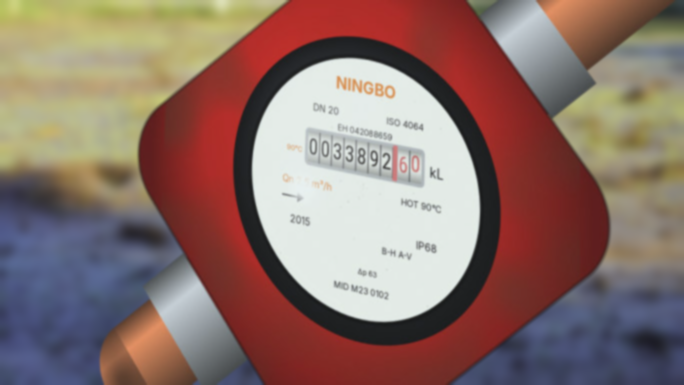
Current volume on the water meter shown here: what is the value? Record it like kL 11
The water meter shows kL 33892.60
